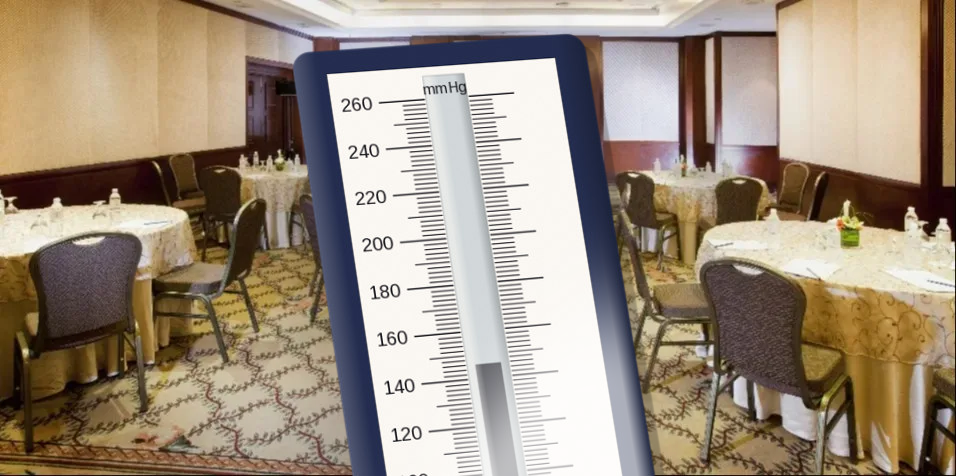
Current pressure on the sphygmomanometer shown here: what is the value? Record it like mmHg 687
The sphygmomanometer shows mmHg 146
